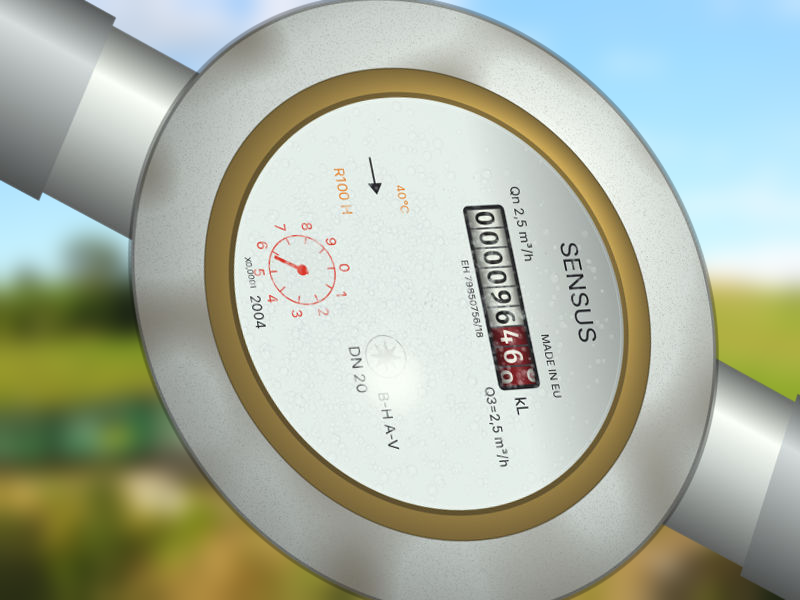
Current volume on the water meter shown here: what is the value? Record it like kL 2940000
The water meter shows kL 96.4685
